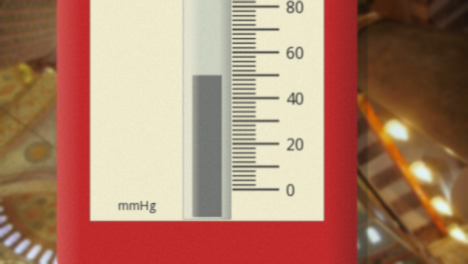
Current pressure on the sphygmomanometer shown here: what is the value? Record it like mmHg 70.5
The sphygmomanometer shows mmHg 50
